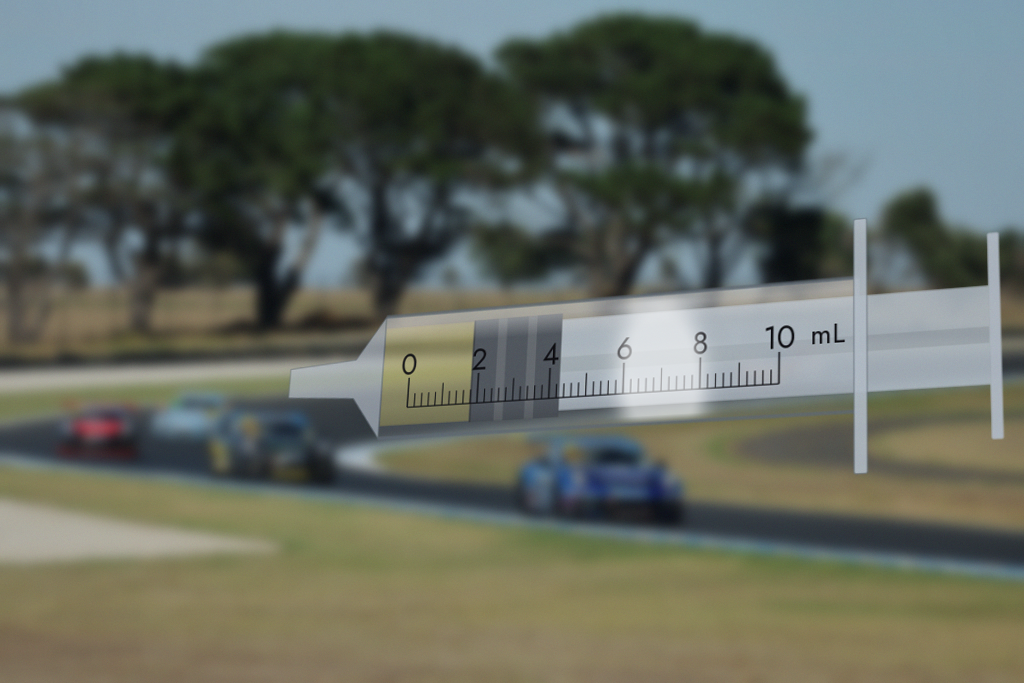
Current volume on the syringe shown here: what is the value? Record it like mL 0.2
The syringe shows mL 1.8
